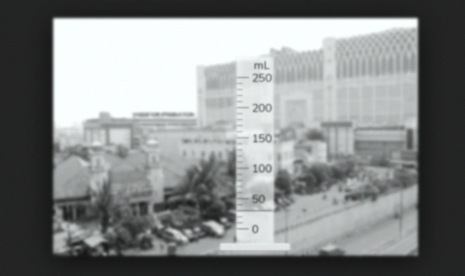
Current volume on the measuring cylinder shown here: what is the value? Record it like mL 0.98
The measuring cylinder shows mL 30
